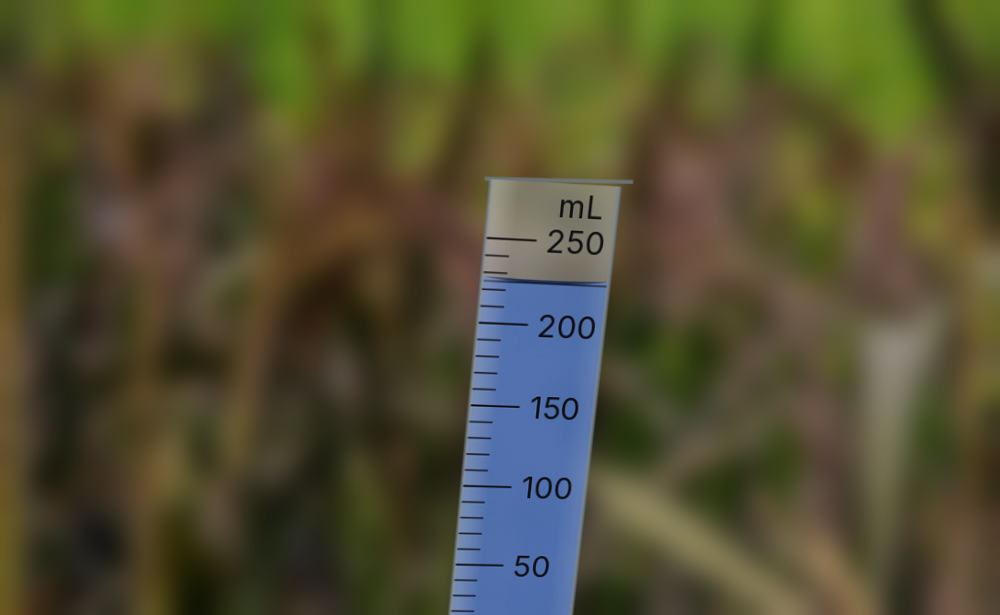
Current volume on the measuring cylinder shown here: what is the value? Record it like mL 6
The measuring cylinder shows mL 225
